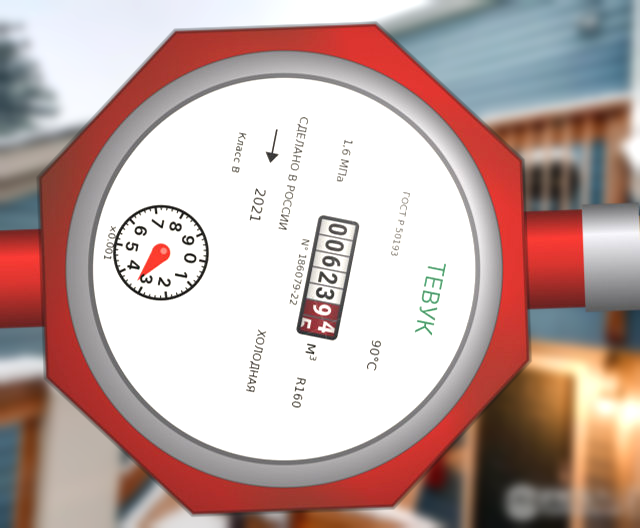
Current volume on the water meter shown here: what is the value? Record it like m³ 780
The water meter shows m³ 623.943
